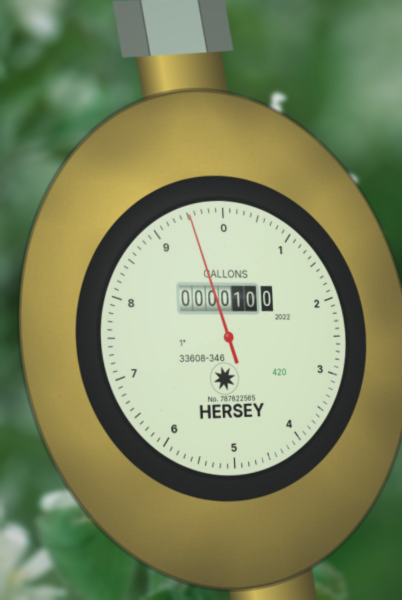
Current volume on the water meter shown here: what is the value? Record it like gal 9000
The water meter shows gal 99.5
